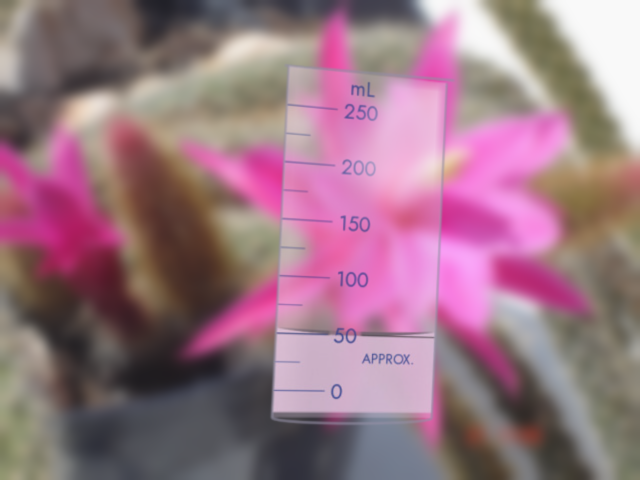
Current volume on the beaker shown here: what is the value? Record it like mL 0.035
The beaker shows mL 50
